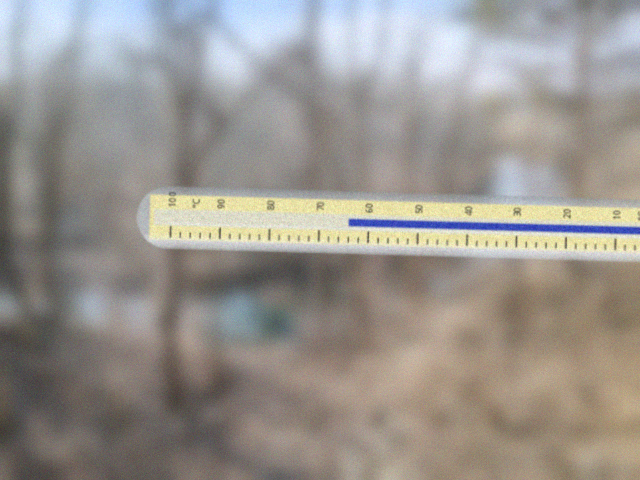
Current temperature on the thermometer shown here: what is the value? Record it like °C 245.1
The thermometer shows °C 64
